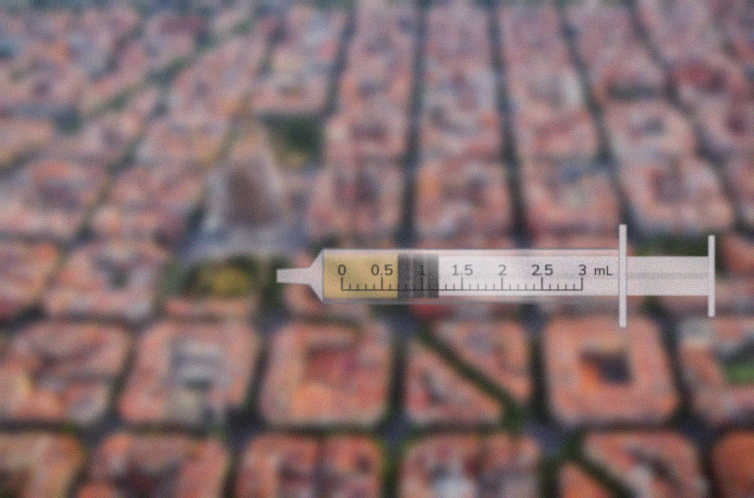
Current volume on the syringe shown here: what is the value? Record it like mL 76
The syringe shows mL 0.7
